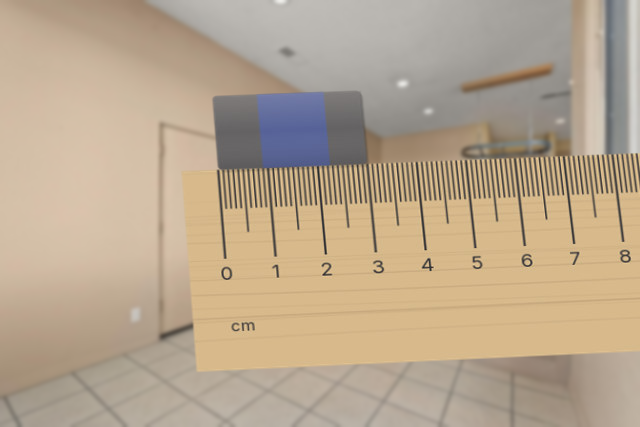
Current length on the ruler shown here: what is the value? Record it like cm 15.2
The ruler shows cm 3
